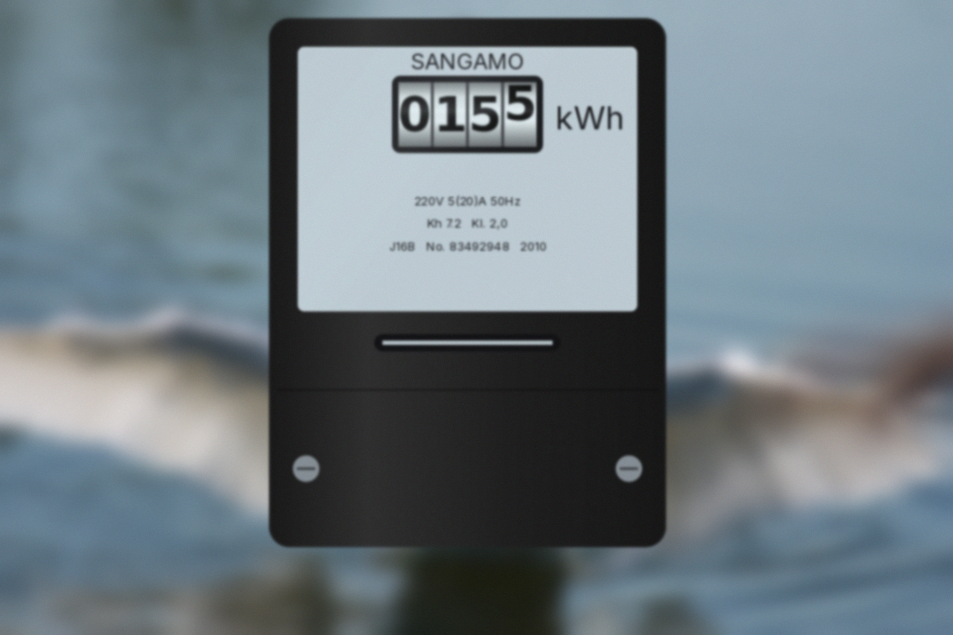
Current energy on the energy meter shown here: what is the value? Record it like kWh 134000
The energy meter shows kWh 155
